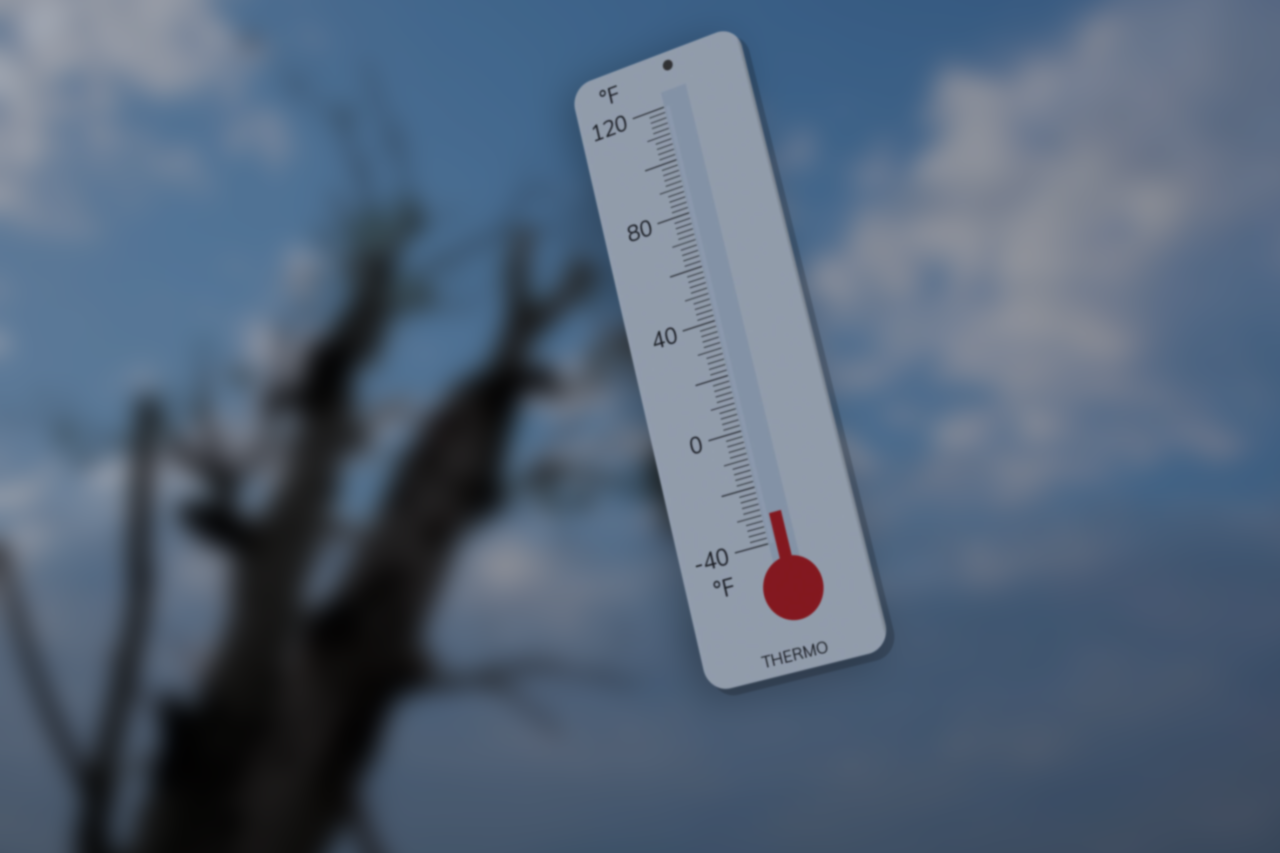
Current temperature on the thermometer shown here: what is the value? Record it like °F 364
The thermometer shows °F -30
